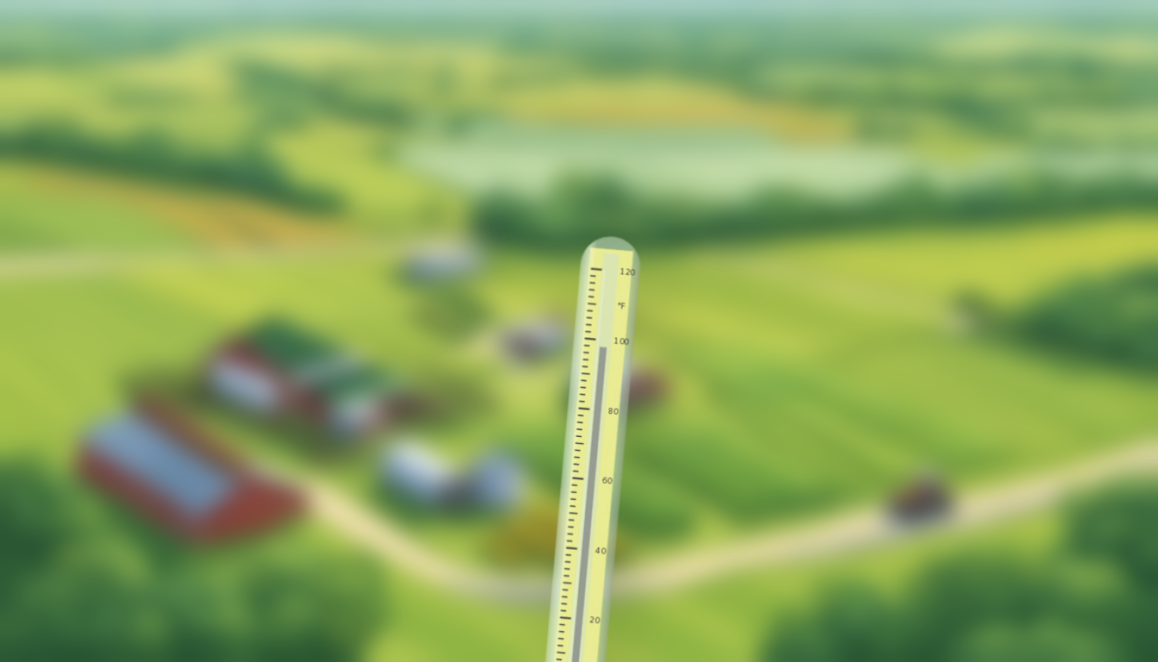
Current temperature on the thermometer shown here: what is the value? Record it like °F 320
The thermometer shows °F 98
